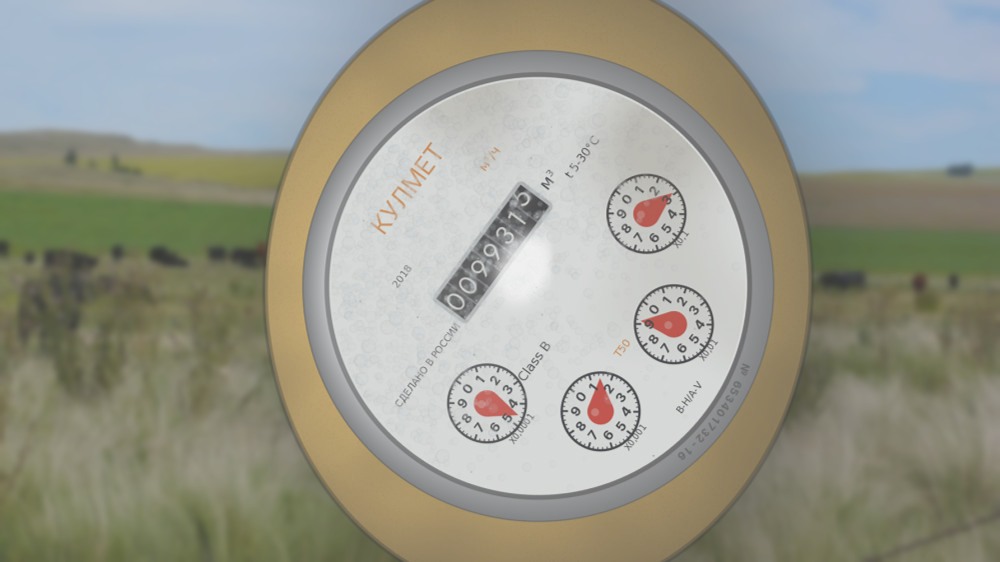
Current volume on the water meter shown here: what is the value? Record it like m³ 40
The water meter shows m³ 99315.2914
